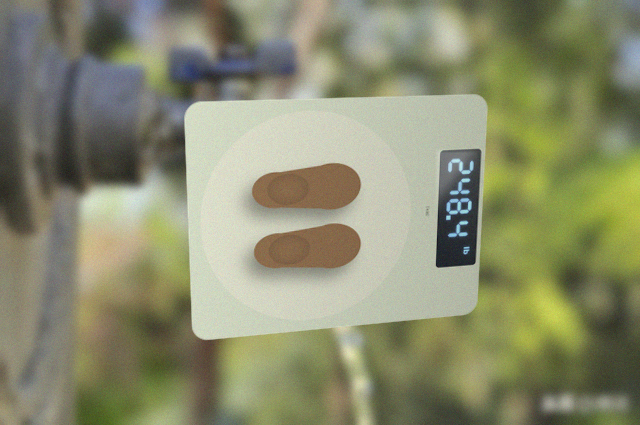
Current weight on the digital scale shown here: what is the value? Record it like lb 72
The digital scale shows lb 248.4
